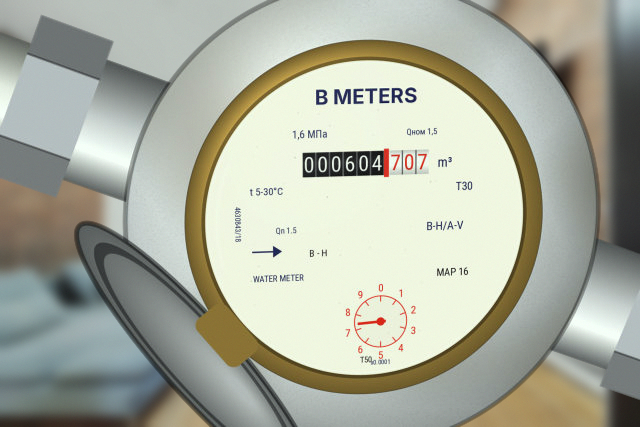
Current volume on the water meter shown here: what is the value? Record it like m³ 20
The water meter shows m³ 604.7077
